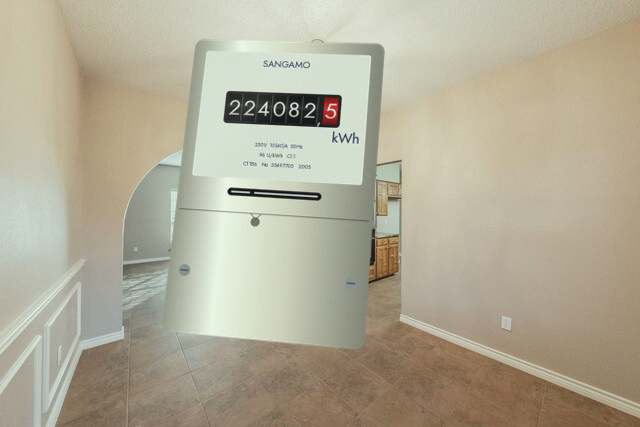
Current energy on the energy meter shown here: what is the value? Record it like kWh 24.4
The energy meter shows kWh 224082.5
